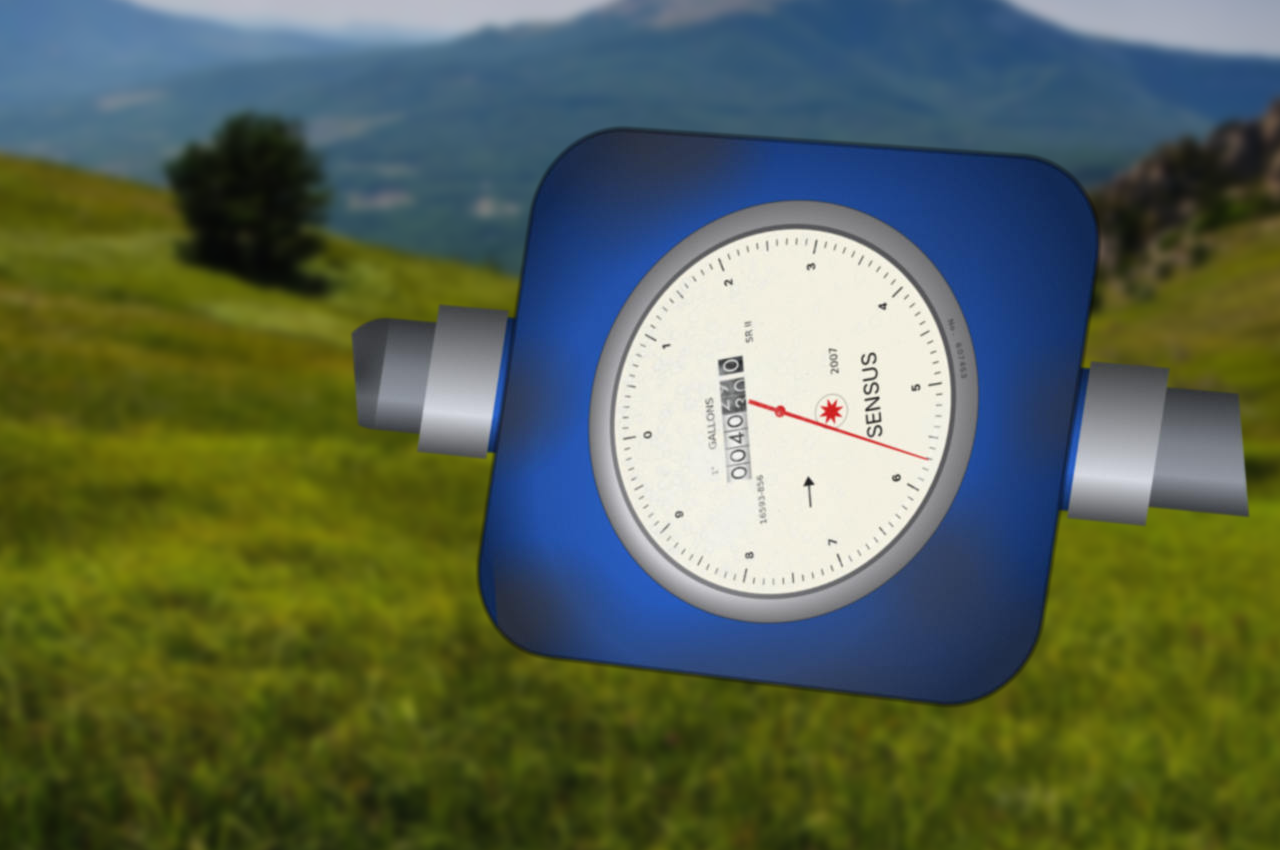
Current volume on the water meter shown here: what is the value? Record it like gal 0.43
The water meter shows gal 40295.7
